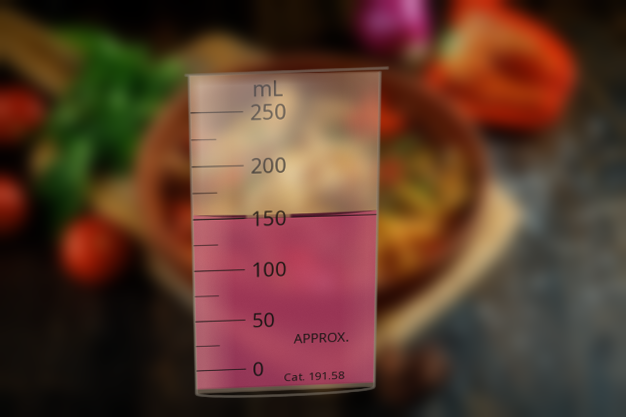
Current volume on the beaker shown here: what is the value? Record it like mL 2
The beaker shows mL 150
